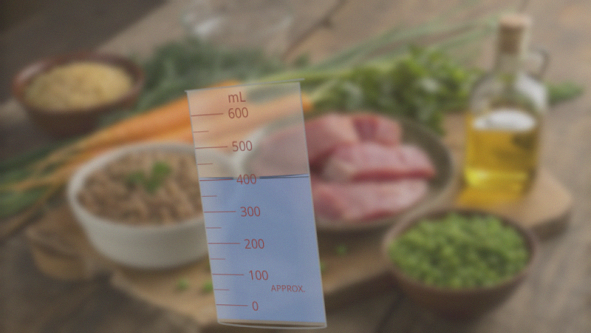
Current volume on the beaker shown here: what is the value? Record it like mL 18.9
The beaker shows mL 400
